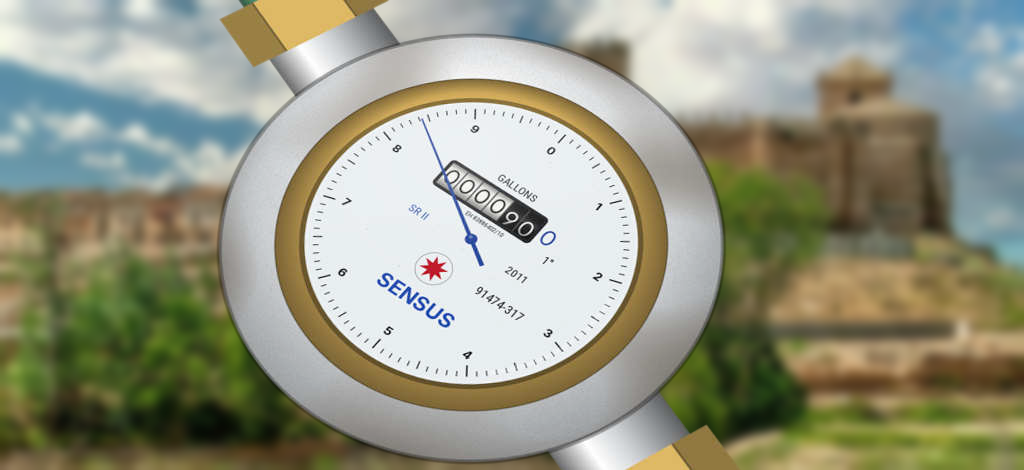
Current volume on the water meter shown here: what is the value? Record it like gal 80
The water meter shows gal 898.4
